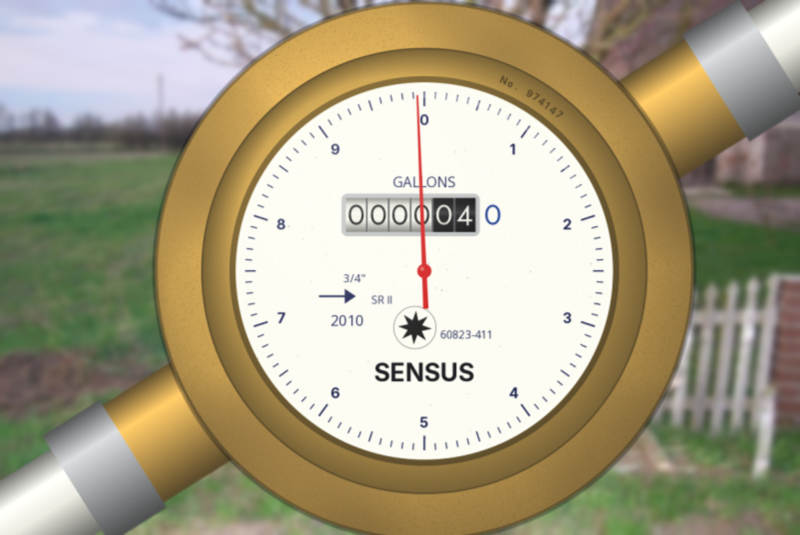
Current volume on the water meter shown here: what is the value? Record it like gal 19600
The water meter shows gal 39.9
